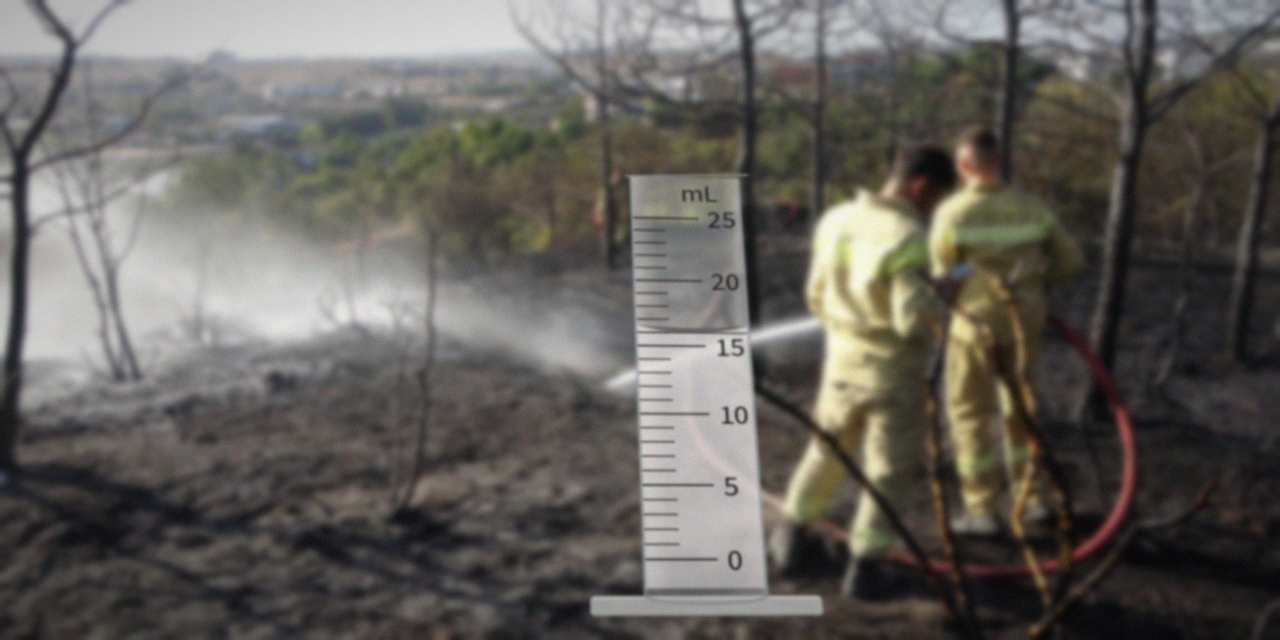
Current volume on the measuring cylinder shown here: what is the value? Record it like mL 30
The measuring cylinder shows mL 16
